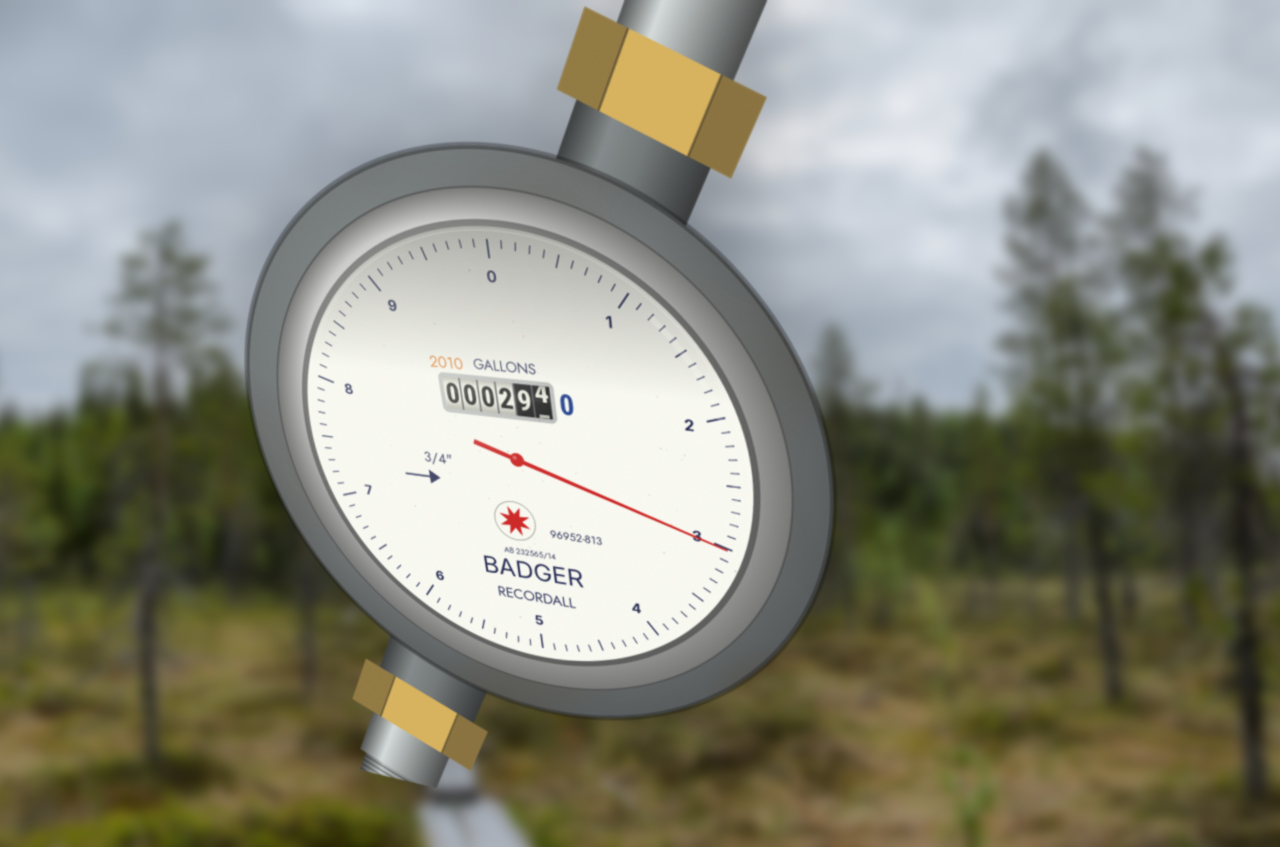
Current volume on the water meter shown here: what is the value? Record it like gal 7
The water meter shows gal 2943.0
